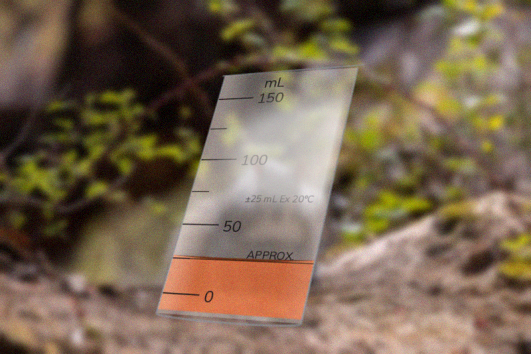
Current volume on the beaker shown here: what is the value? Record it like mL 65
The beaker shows mL 25
